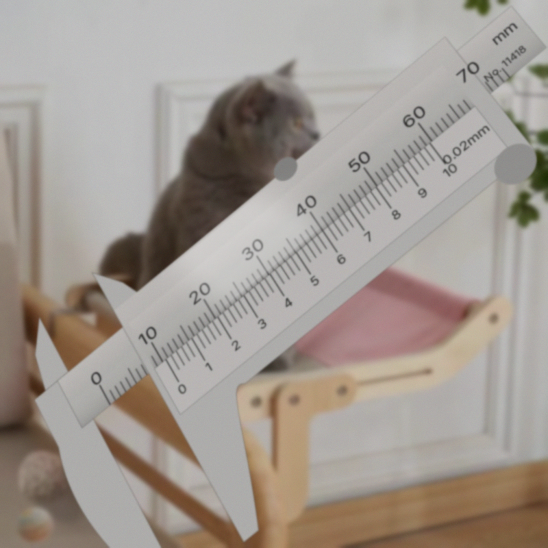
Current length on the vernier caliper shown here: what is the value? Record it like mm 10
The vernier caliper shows mm 10.6
